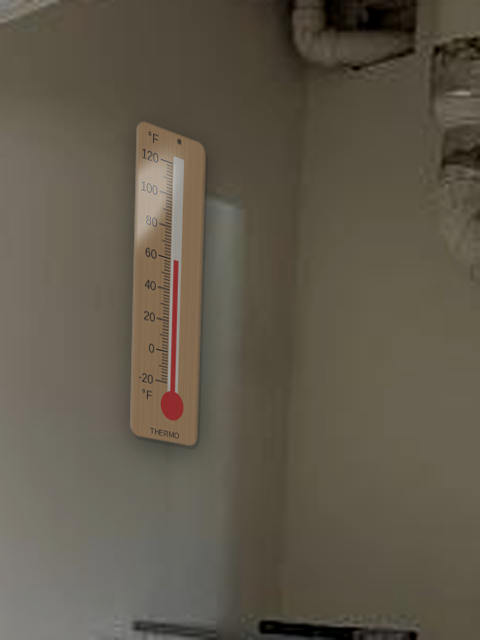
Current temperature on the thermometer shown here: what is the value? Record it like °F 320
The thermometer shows °F 60
